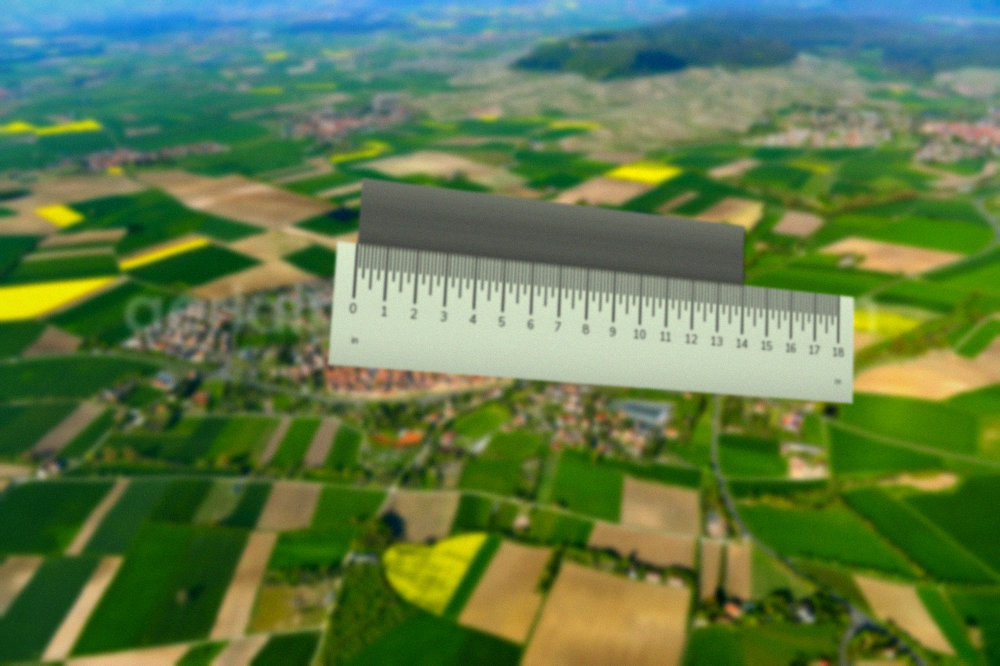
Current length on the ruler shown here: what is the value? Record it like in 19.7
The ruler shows in 14
